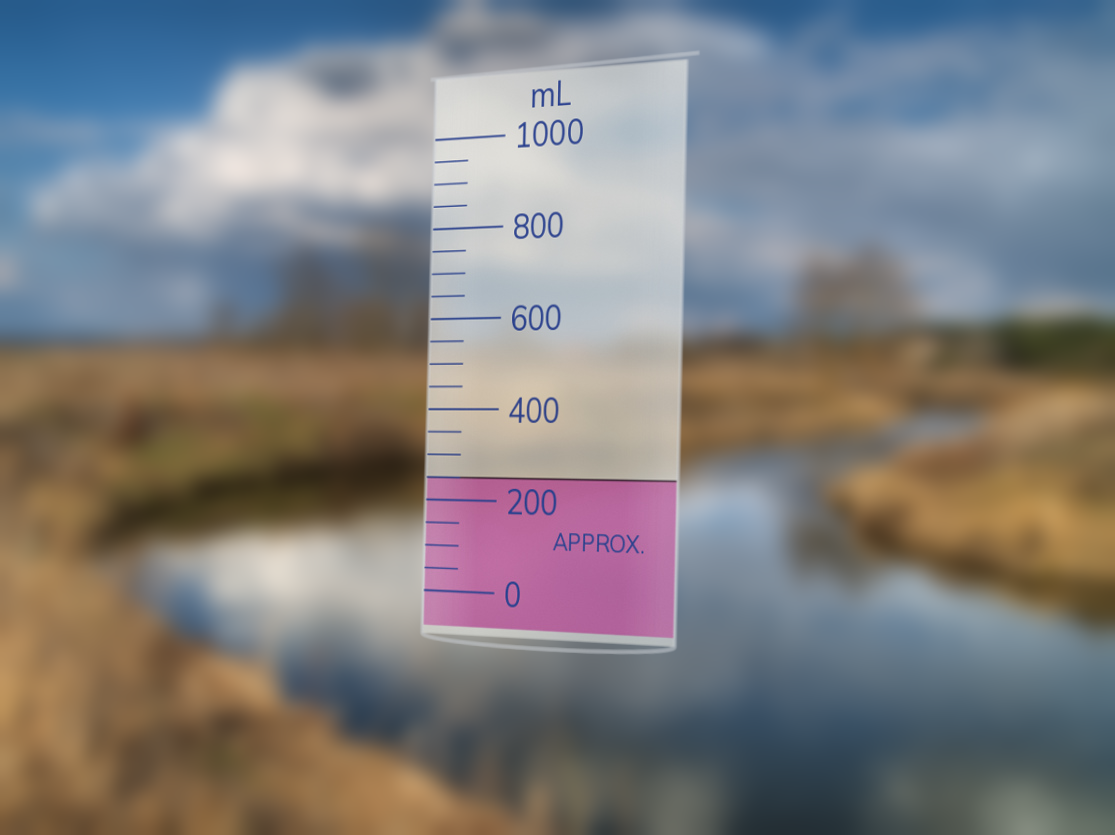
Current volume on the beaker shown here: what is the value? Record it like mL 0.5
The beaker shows mL 250
